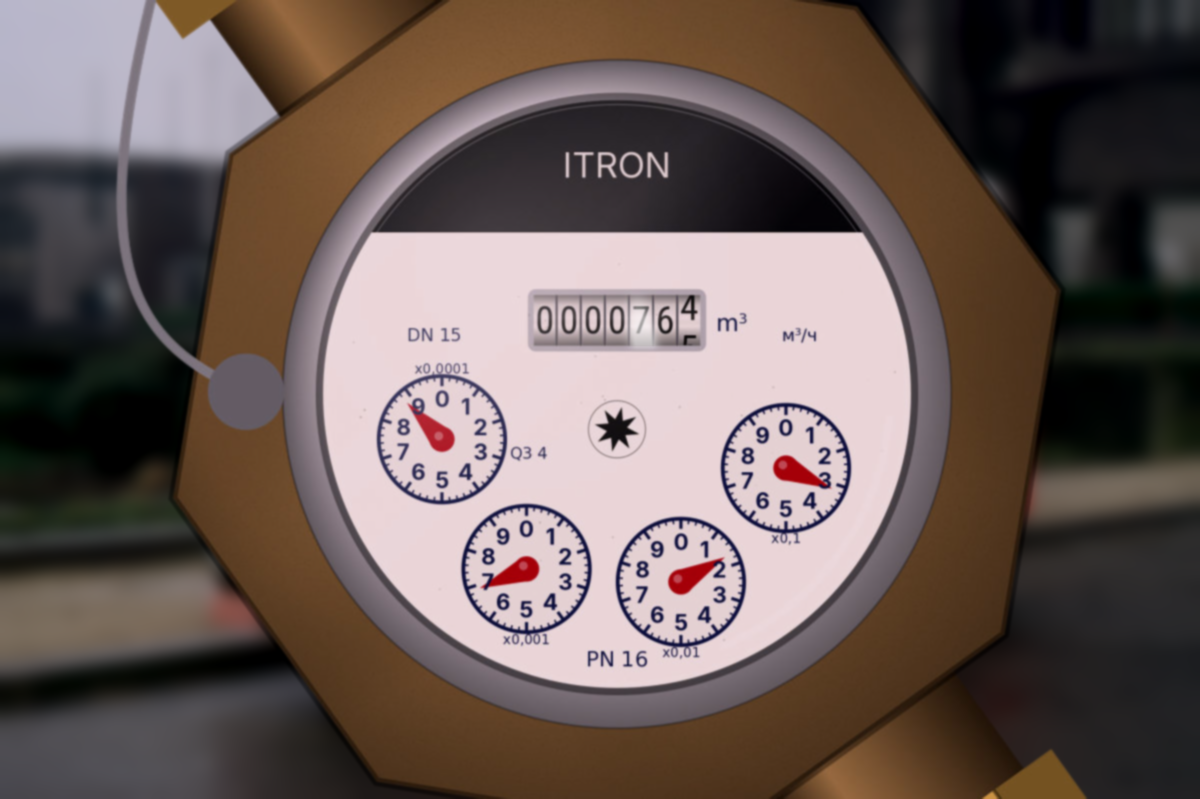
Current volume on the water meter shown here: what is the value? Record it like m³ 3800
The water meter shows m³ 764.3168
